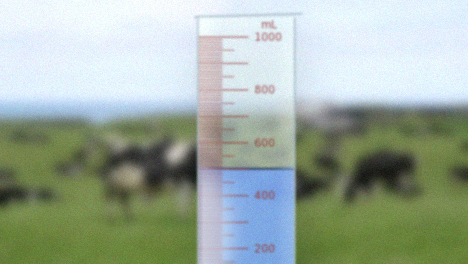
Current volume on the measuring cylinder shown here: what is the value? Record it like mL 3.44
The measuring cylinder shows mL 500
